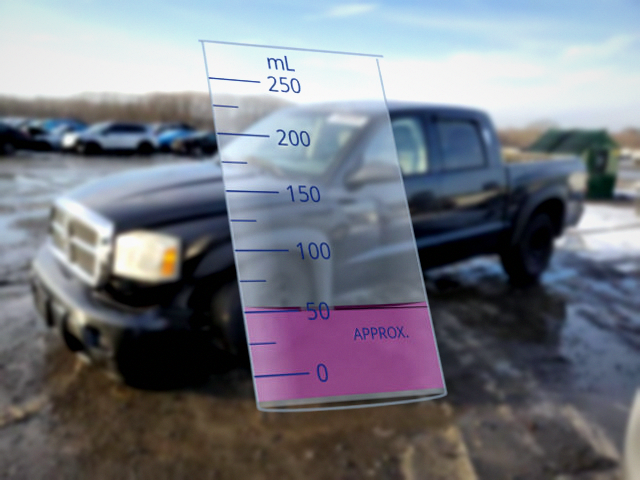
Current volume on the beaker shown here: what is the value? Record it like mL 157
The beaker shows mL 50
